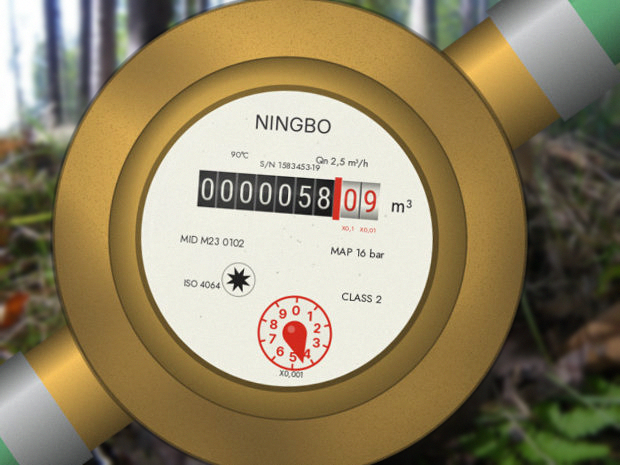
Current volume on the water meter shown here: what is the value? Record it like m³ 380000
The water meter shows m³ 58.094
